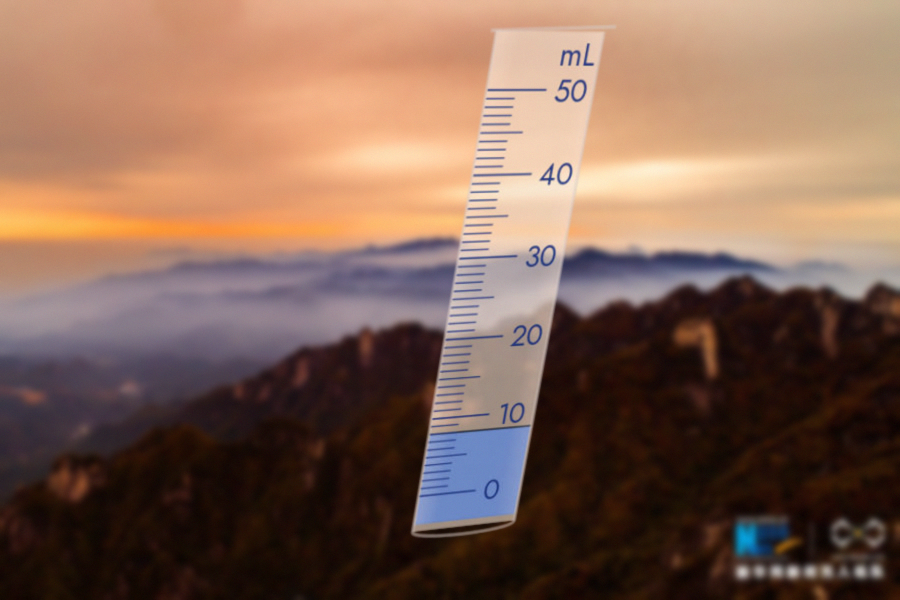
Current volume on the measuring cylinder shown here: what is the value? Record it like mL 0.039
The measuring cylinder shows mL 8
